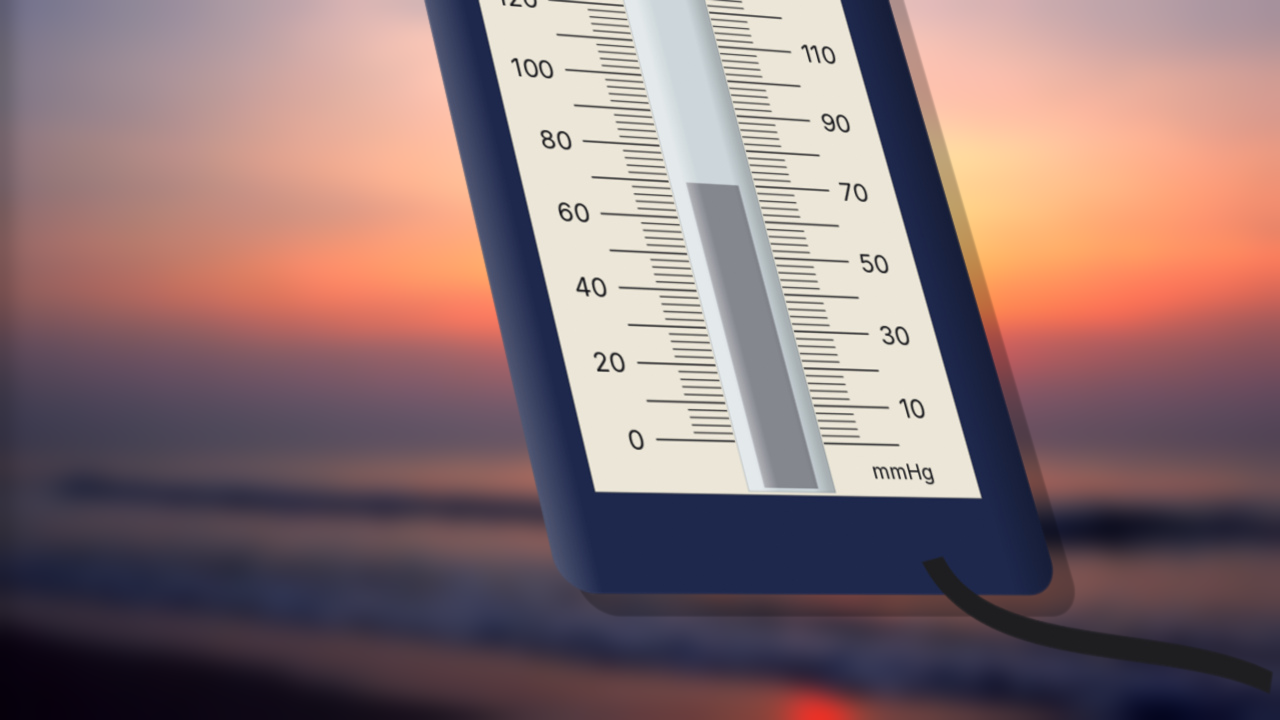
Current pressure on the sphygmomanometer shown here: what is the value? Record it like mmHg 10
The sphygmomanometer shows mmHg 70
